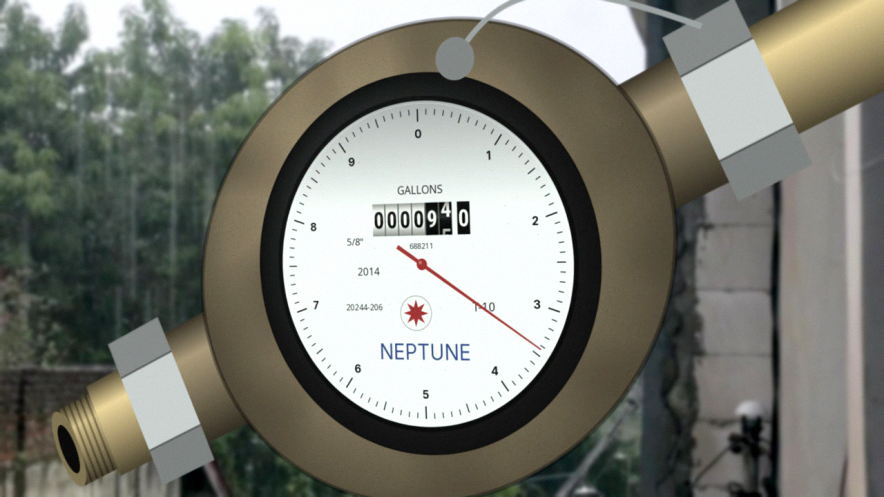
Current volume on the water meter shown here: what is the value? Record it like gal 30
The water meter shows gal 943.4
